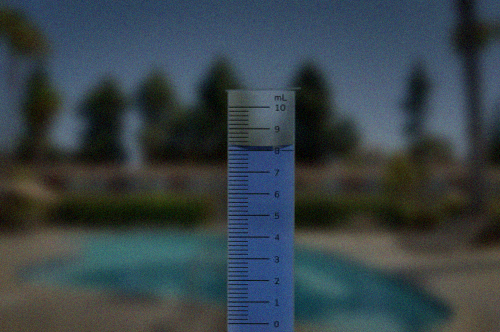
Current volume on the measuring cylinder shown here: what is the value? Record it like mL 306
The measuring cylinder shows mL 8
